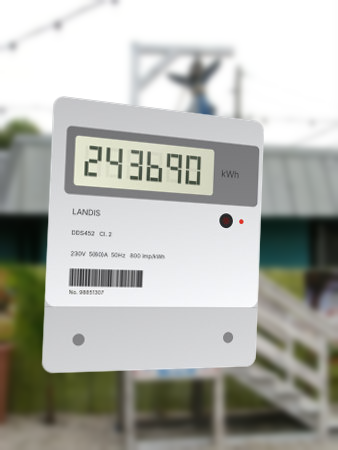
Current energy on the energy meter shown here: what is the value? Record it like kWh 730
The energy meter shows kWh 243690
